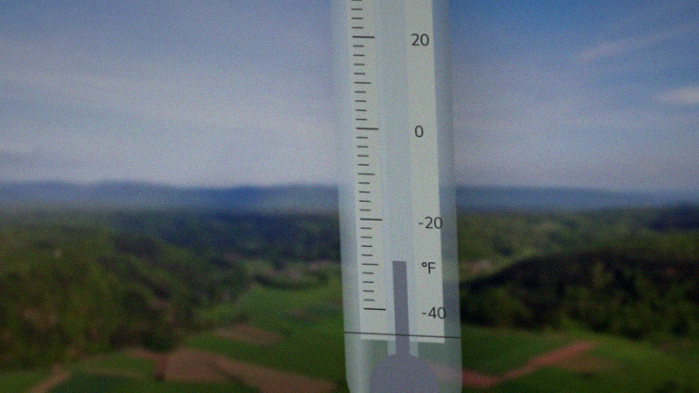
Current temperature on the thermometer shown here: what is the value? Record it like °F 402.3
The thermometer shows °F -29
